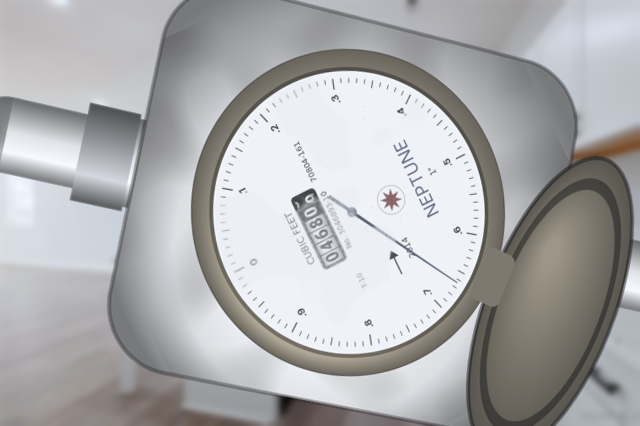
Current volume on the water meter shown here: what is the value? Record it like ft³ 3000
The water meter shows ft³ 46808.66
